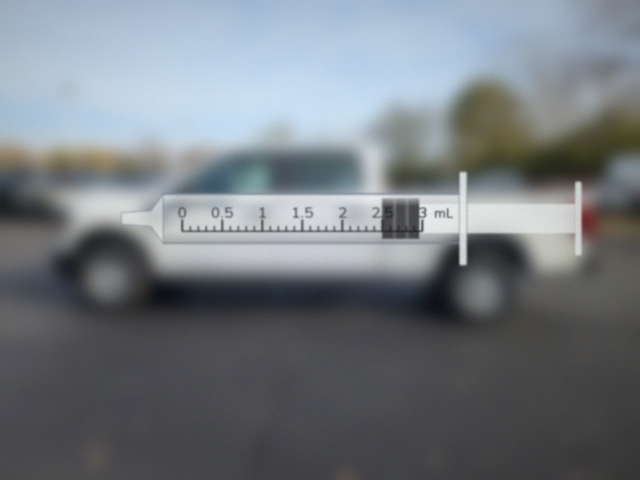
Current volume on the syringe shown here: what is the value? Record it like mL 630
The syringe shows mL 2.5
